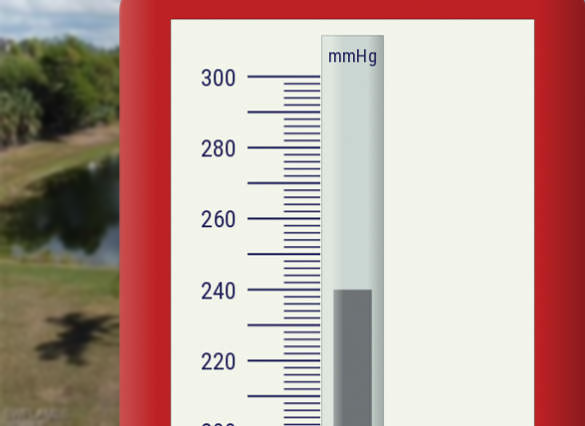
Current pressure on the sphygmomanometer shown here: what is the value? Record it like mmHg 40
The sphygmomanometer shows mmHg 240
